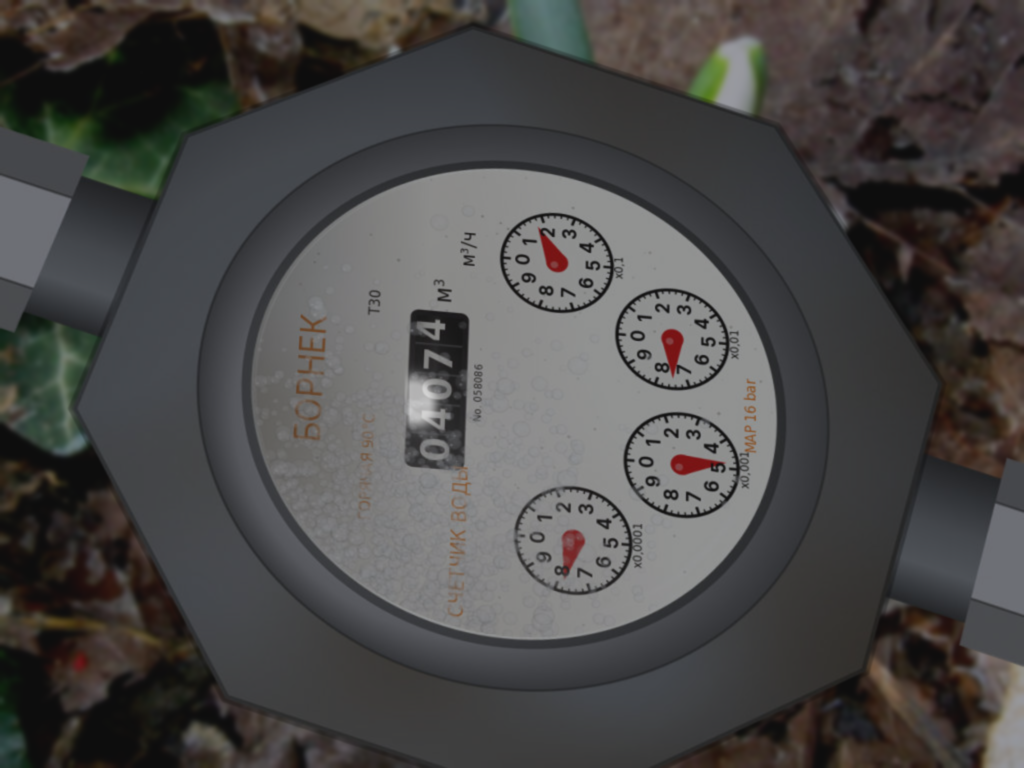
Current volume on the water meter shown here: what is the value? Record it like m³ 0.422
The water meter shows m³ 4074.1747
